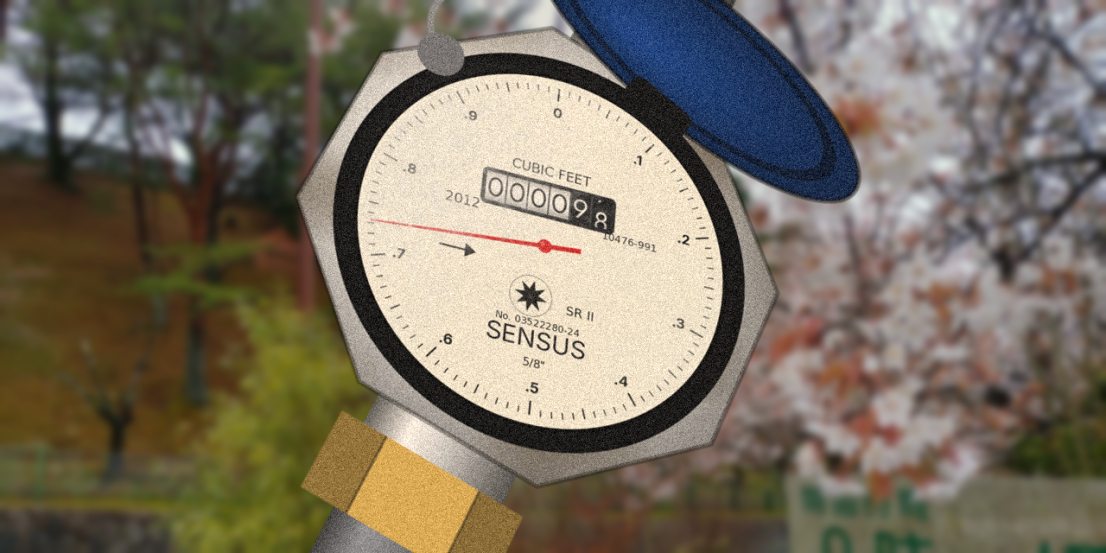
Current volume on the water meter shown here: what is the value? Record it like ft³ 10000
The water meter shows ft³ 97.73
